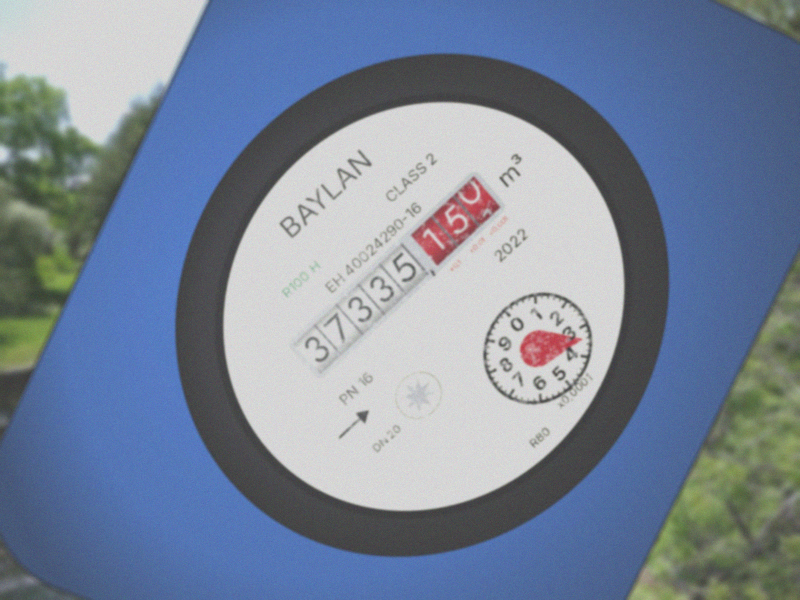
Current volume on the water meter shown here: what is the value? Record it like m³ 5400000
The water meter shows m³ 37335.1503
